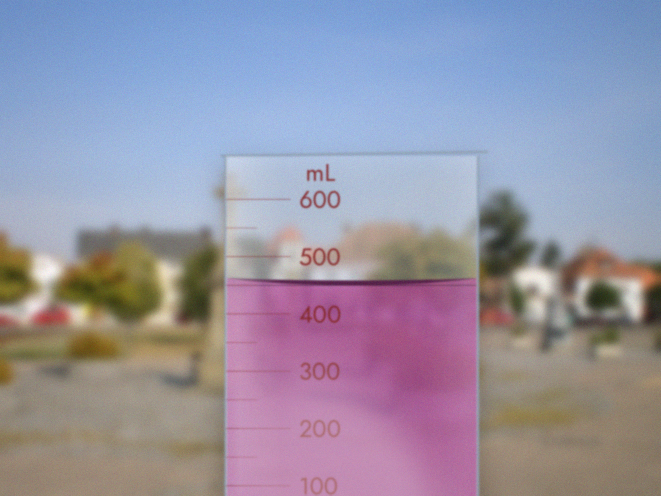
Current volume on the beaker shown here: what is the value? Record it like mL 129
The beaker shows mL 450
